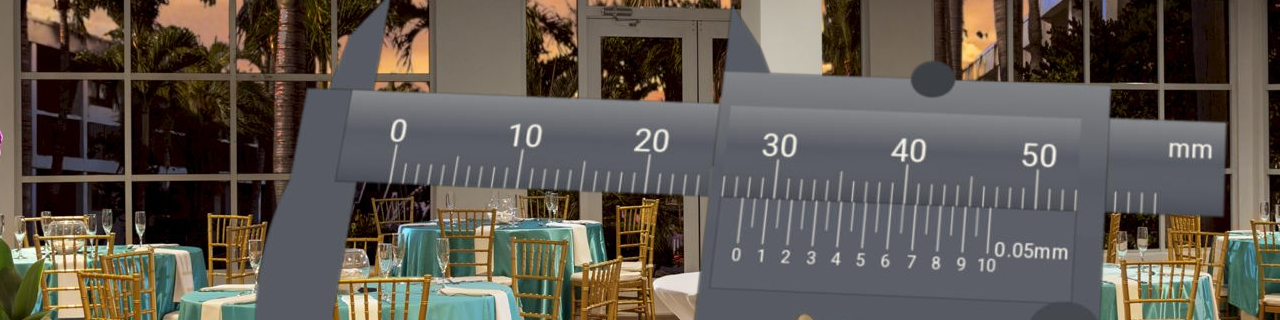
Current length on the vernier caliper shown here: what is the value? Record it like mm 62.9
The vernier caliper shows mm 27.6
